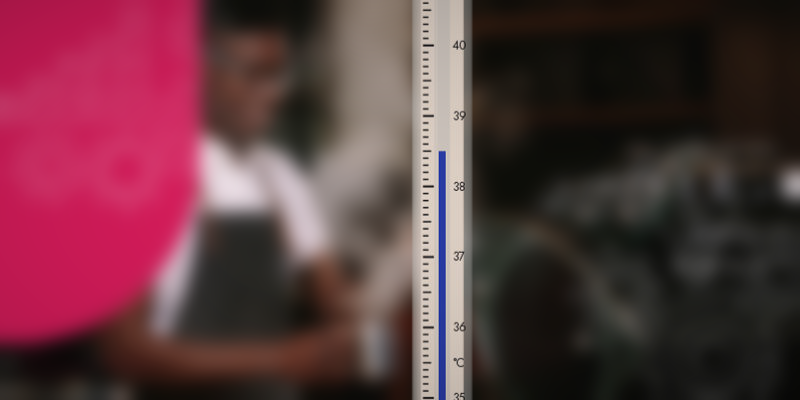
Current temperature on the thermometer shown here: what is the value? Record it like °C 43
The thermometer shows °C 38.5
